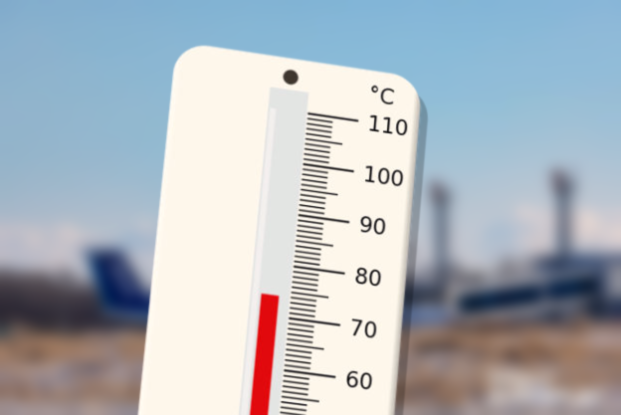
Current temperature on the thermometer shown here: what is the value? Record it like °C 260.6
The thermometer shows °C 74
